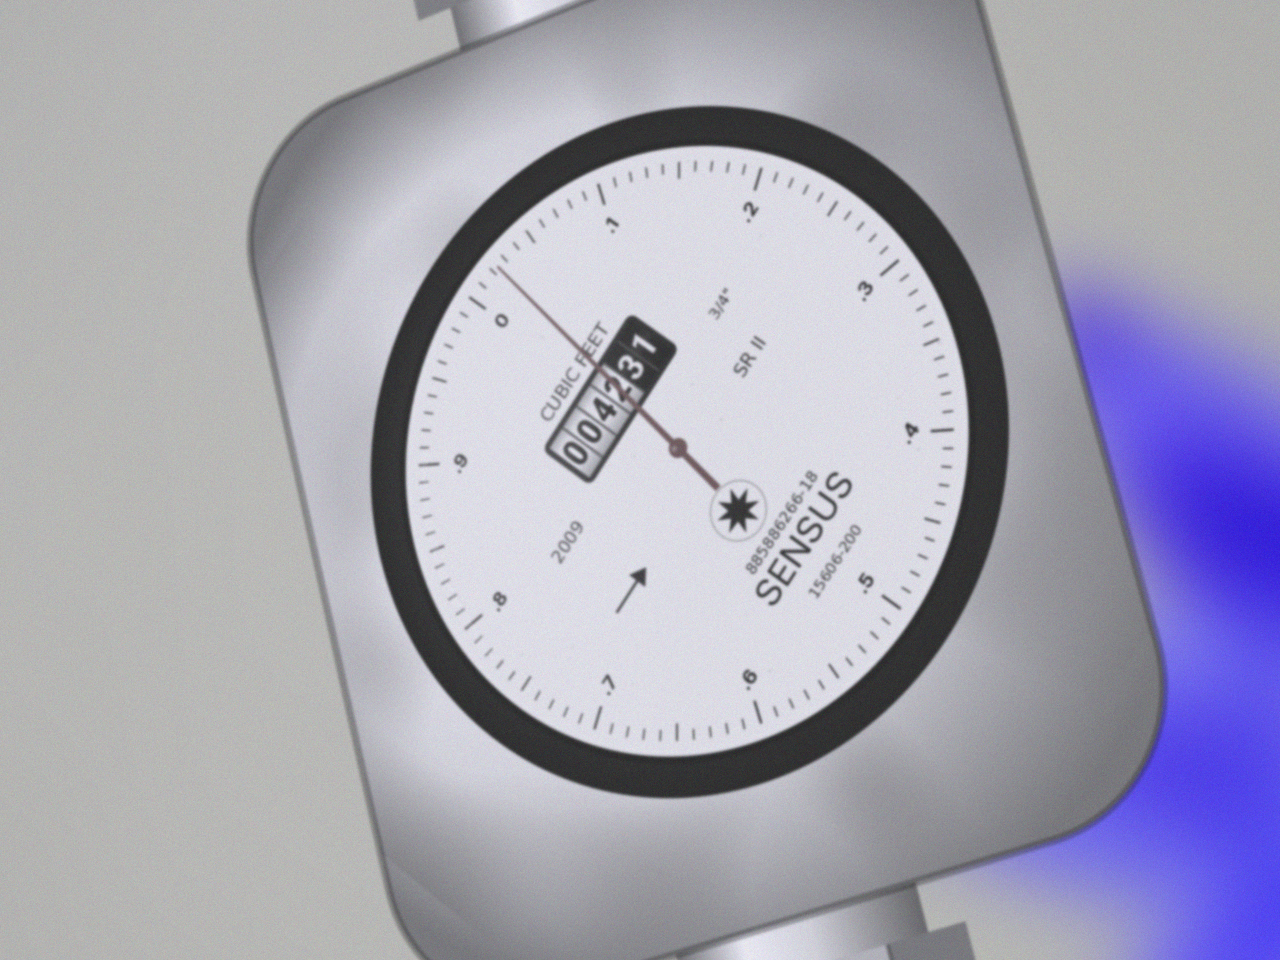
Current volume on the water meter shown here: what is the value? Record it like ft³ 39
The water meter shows ft³ 4231.02
